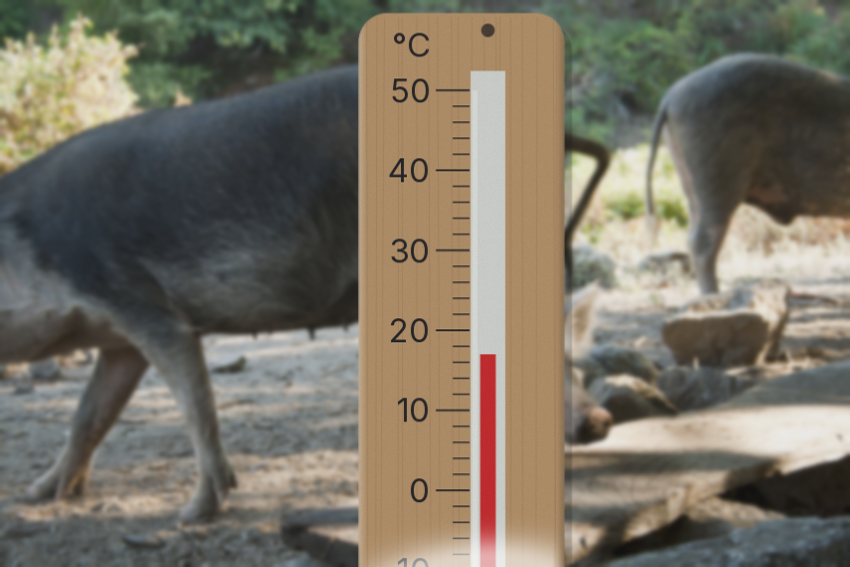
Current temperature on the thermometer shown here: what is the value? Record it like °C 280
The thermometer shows °C 17
